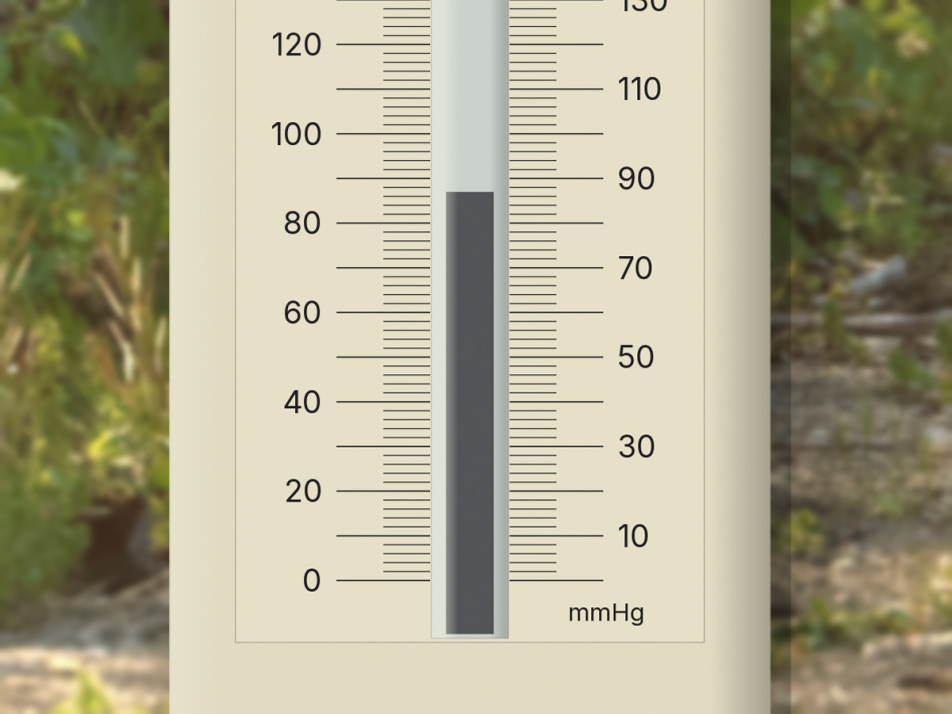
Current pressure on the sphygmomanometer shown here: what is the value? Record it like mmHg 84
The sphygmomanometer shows mmHg 87
